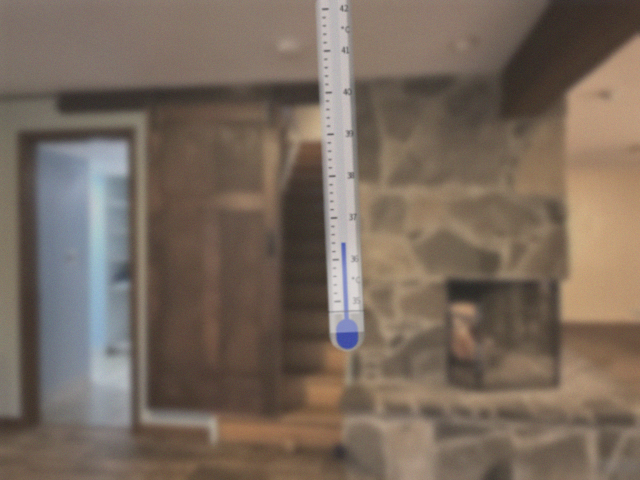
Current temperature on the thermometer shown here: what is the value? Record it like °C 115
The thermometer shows °C 36.4
